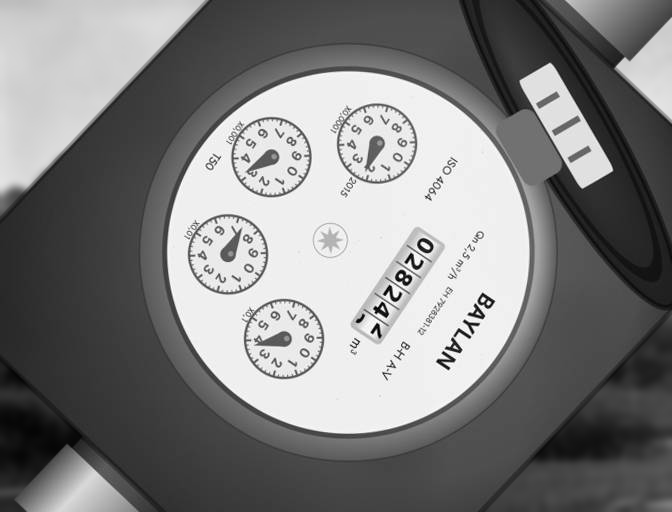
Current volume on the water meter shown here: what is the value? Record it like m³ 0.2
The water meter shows m³ 28242.3732
